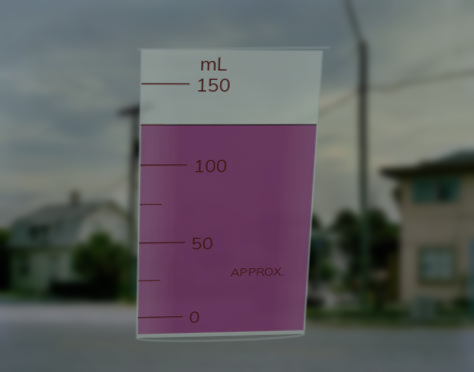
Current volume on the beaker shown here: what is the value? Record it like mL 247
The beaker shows mL 125
